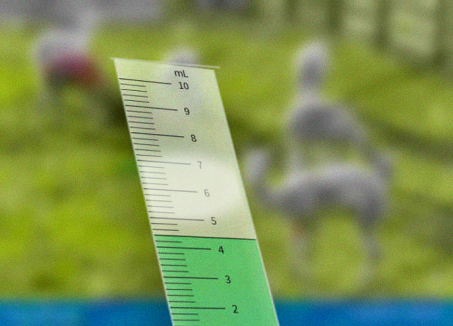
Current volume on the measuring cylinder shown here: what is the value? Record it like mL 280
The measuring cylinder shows mL 4.4
